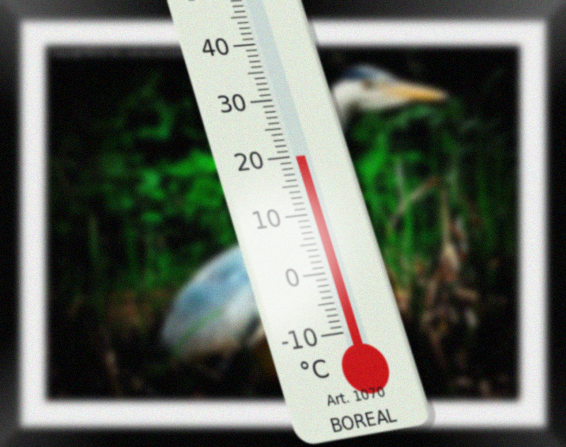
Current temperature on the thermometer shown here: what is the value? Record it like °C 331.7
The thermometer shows °C 20
